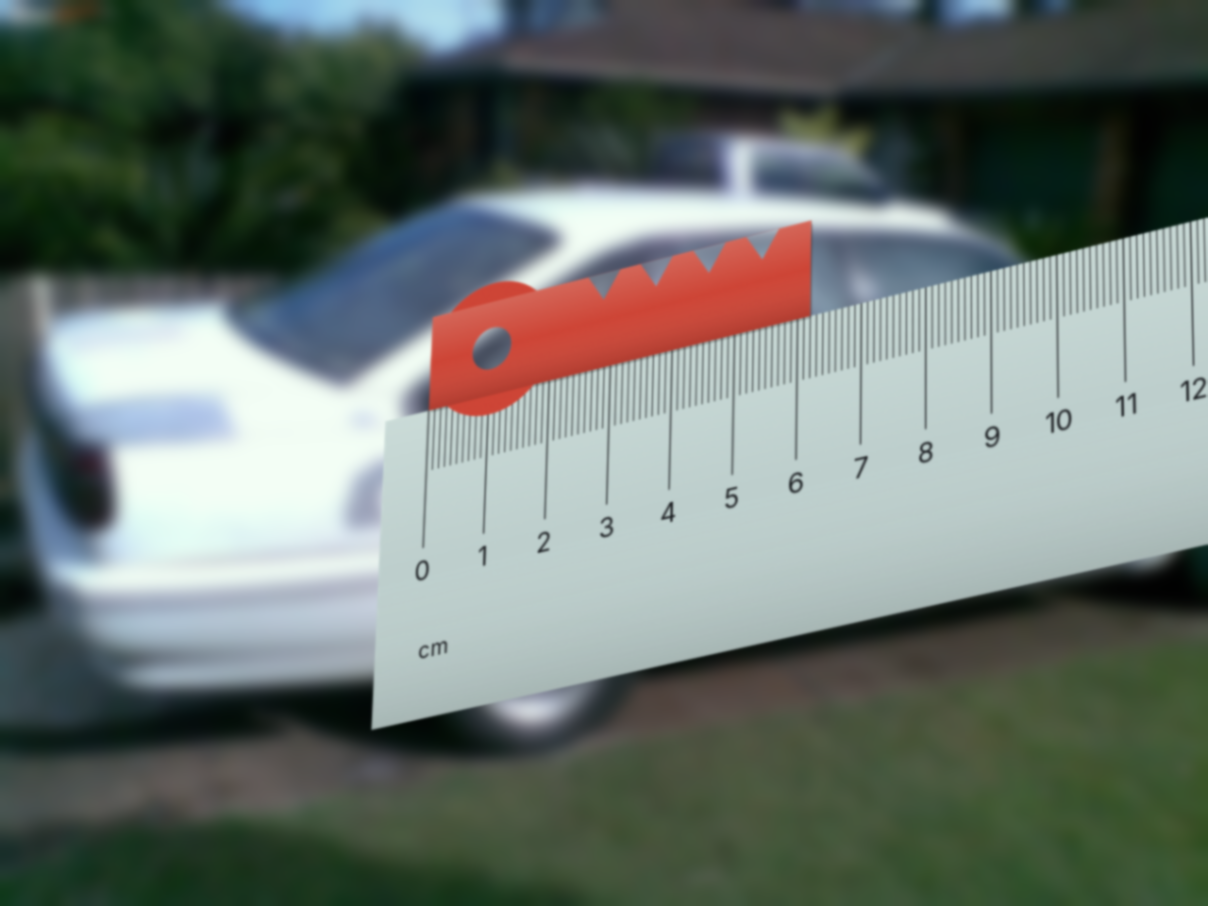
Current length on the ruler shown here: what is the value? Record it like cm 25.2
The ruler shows cm 6.2
